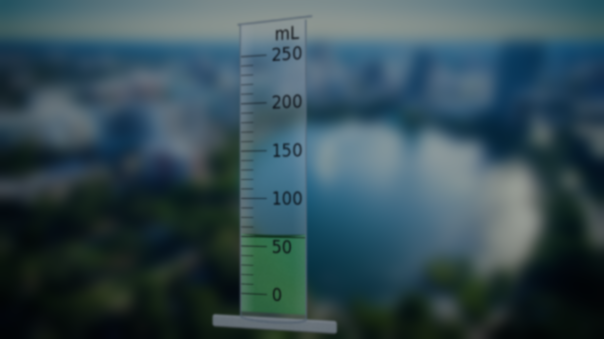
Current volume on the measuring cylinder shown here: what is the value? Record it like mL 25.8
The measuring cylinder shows mL 60
